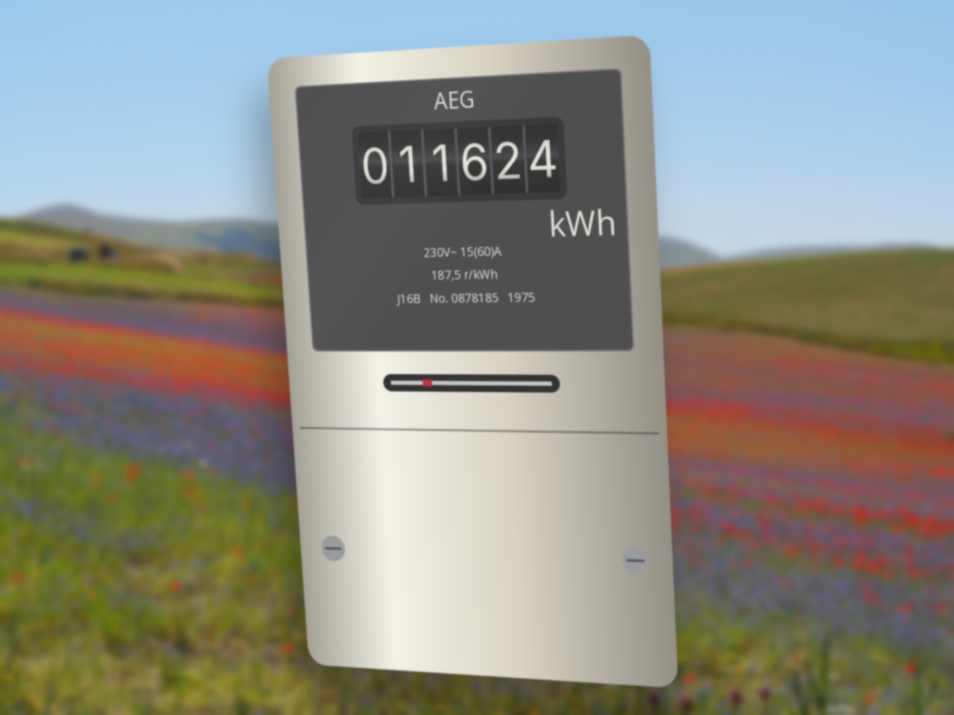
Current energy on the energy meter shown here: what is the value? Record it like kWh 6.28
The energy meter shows kWh 11624
